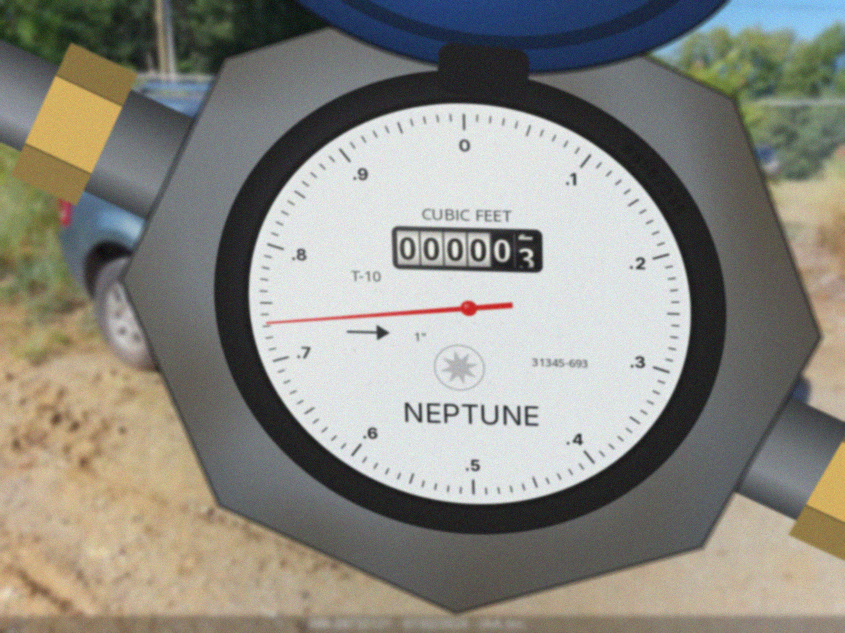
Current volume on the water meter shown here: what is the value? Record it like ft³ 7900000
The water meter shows ft³ 2.73
